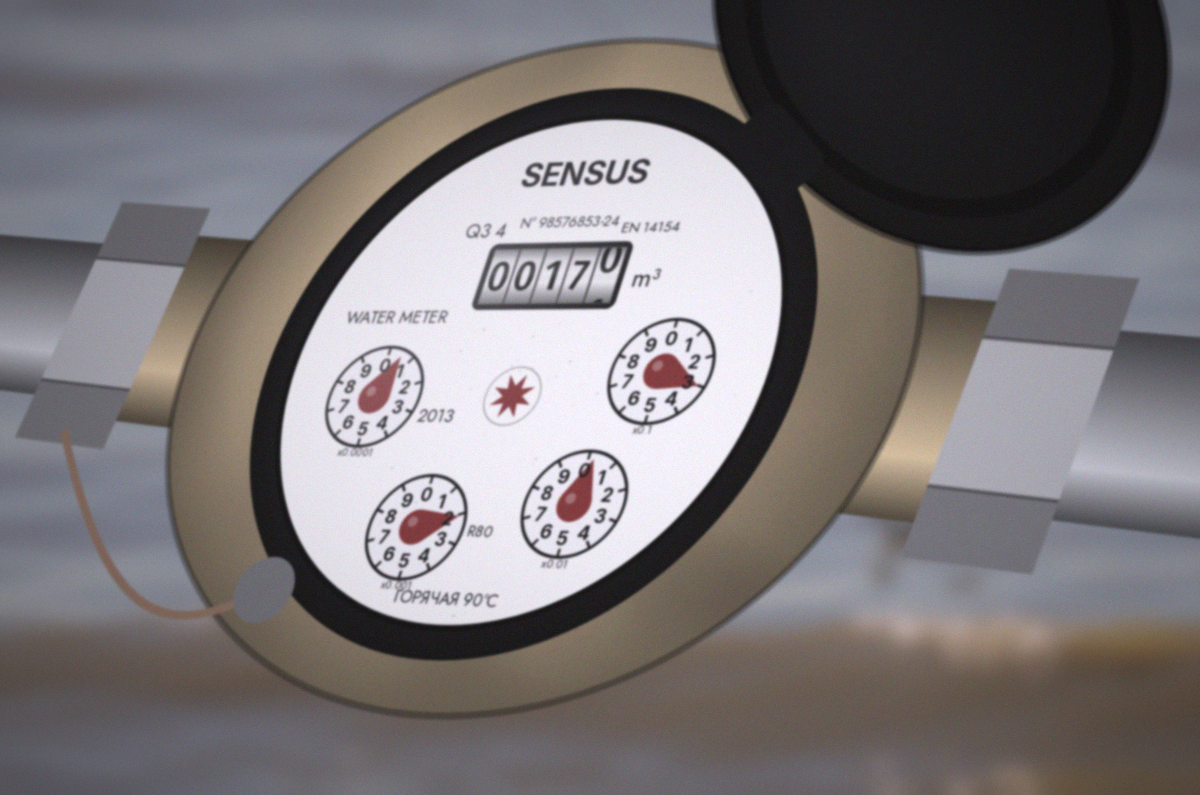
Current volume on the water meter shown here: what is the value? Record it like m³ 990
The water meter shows m³ 170.3020
